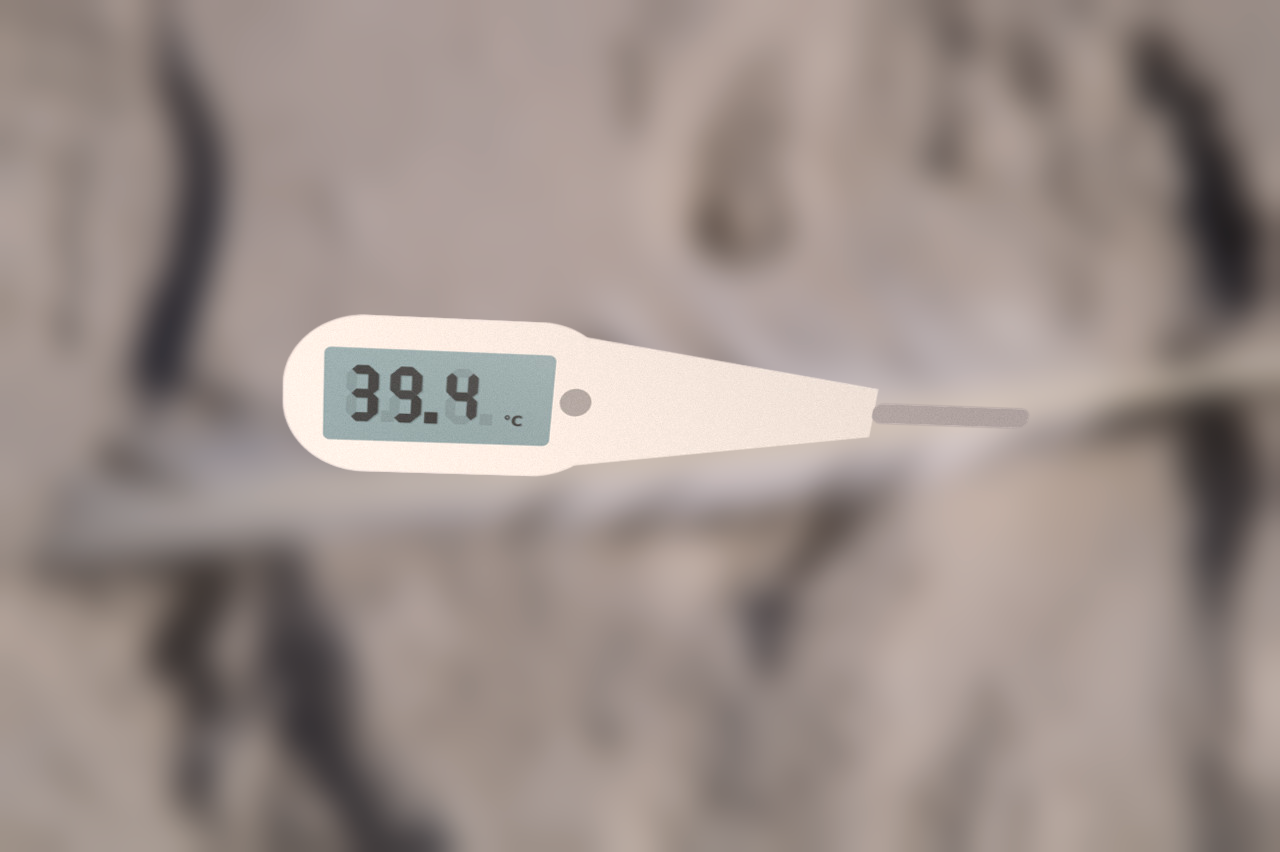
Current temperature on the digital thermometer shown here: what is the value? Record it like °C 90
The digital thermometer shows °C 39.4
